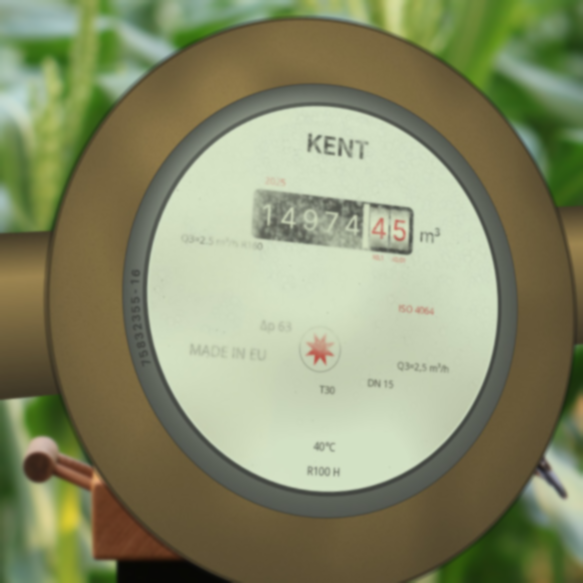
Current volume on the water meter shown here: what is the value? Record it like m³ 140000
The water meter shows m³ 14974.45
